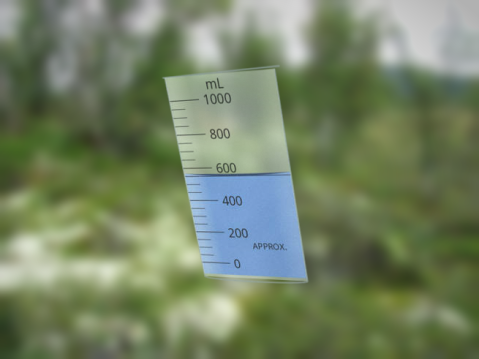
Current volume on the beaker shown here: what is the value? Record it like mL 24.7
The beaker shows mL 550
